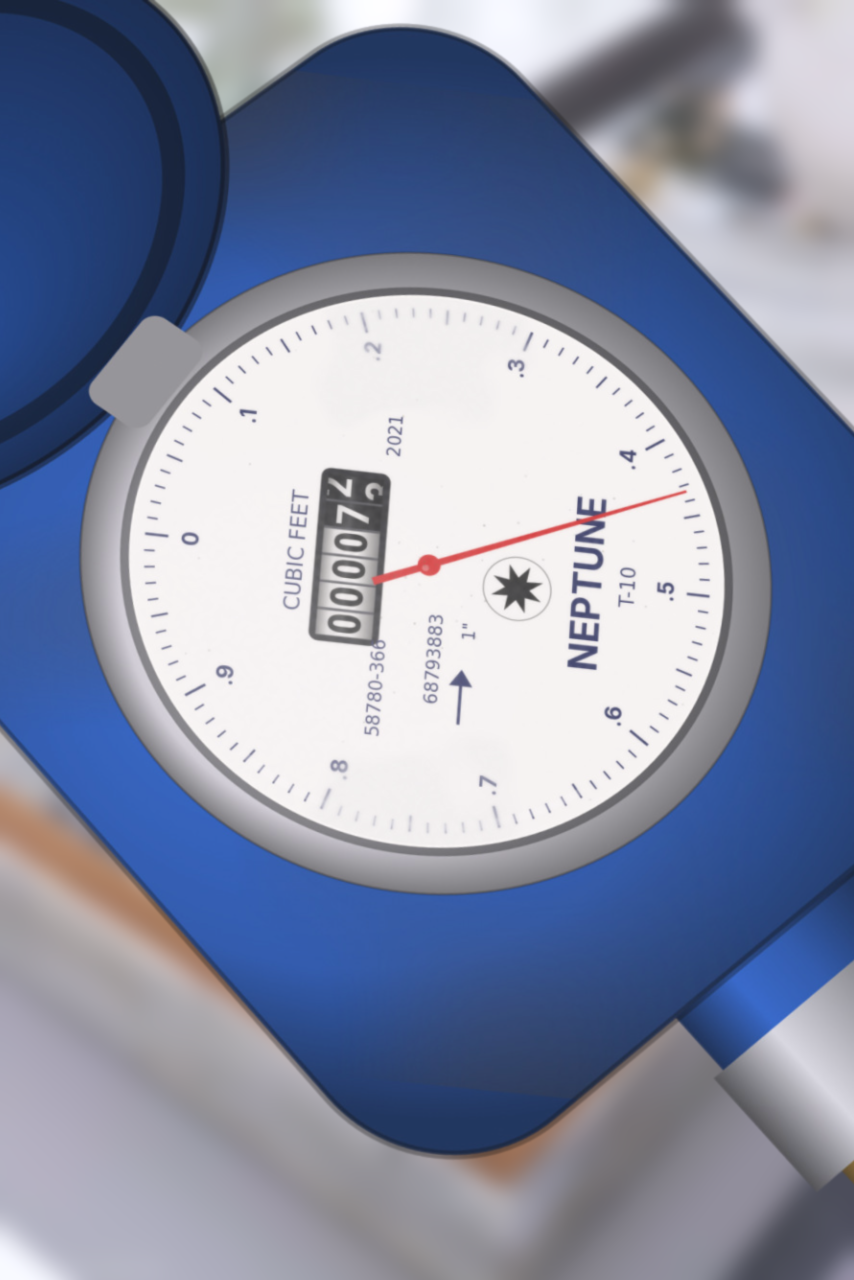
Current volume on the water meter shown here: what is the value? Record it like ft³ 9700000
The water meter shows ft³ 72.43
